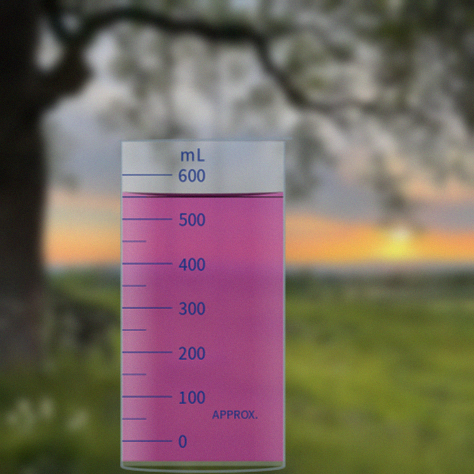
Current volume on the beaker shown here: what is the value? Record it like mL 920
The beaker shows mL 550
